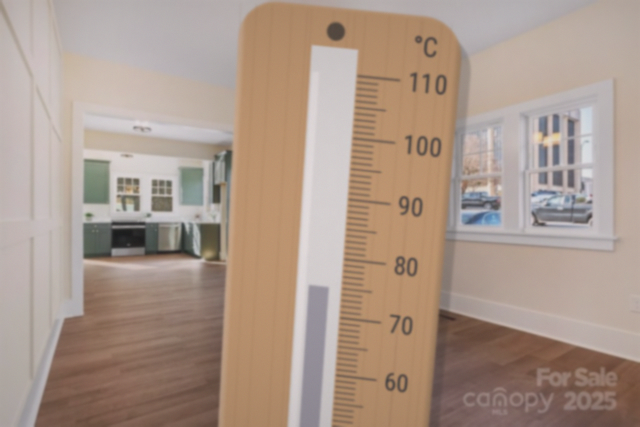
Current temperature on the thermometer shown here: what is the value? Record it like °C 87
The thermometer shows °C 75
